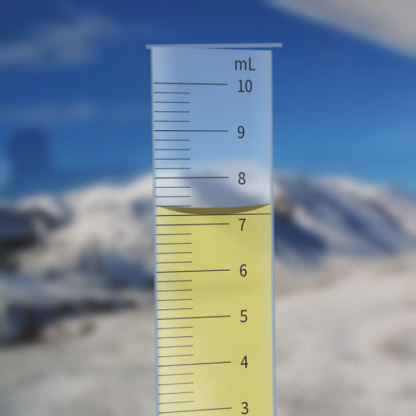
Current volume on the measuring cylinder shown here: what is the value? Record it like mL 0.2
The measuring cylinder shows mL 7.2
